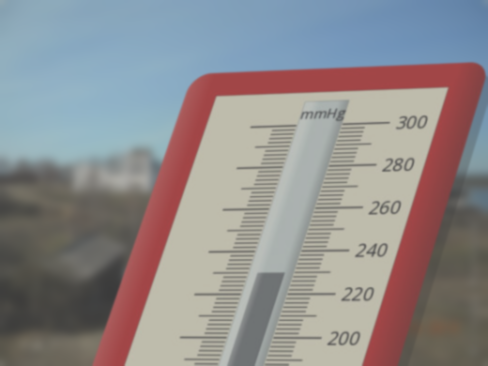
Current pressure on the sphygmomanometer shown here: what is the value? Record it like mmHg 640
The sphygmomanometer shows mmHg 230
